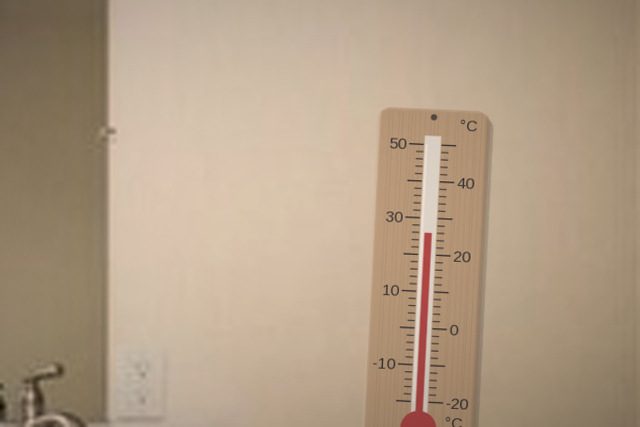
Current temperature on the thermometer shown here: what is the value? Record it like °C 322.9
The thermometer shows °C 26
